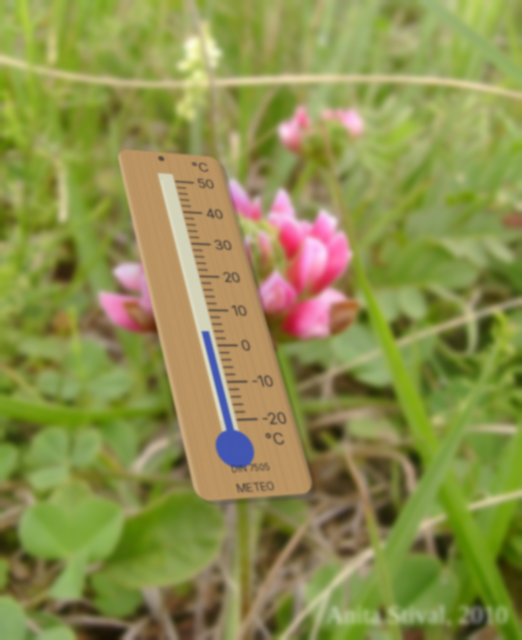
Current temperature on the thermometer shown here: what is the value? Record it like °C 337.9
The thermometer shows °C 4
